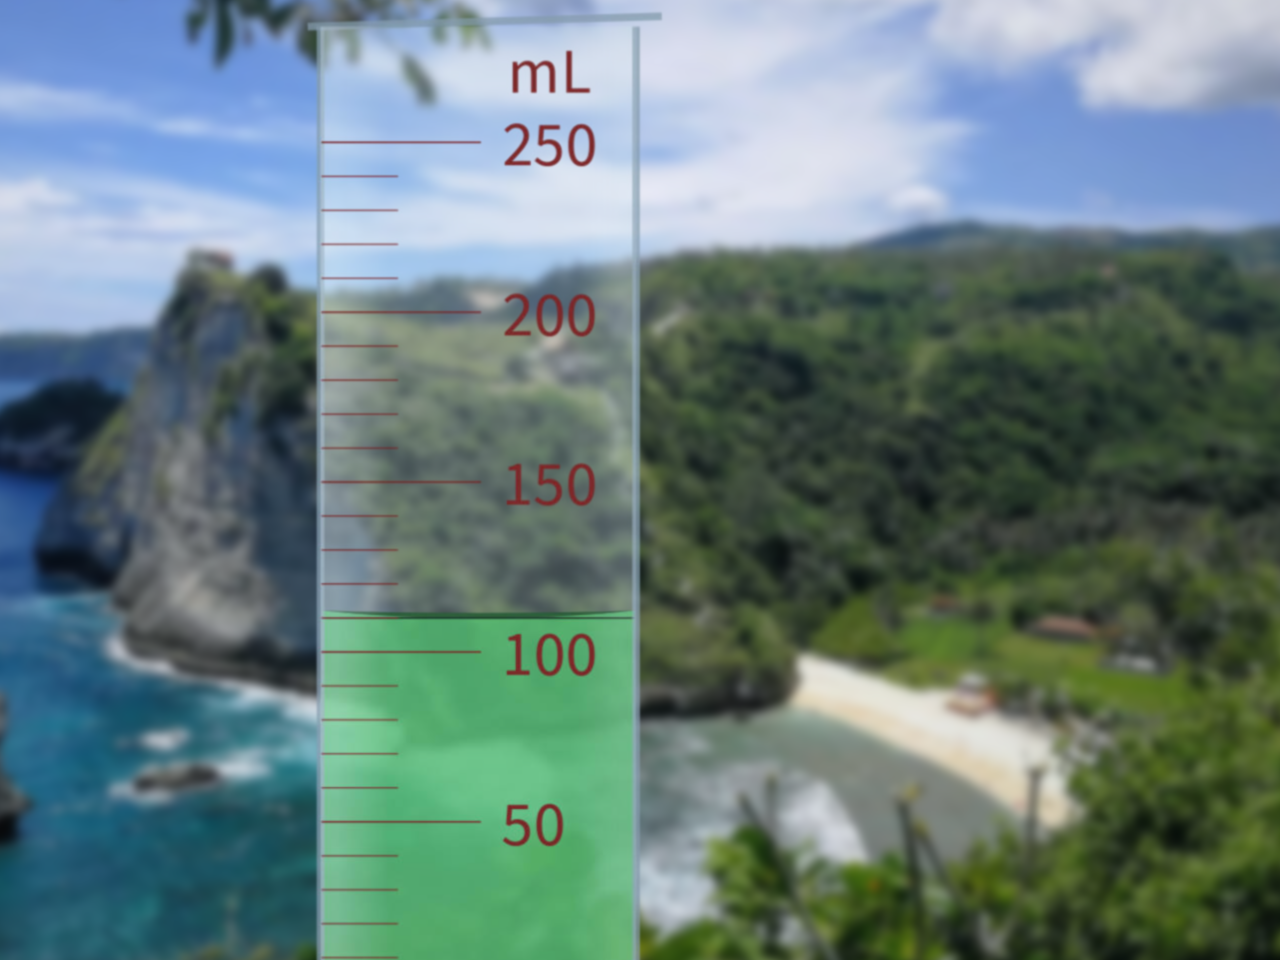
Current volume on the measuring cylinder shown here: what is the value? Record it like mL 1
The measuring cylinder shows mL 110
